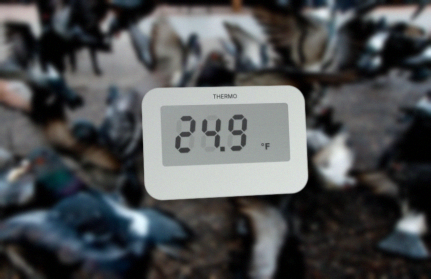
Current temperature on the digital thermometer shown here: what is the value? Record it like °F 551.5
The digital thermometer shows °F 24.9
